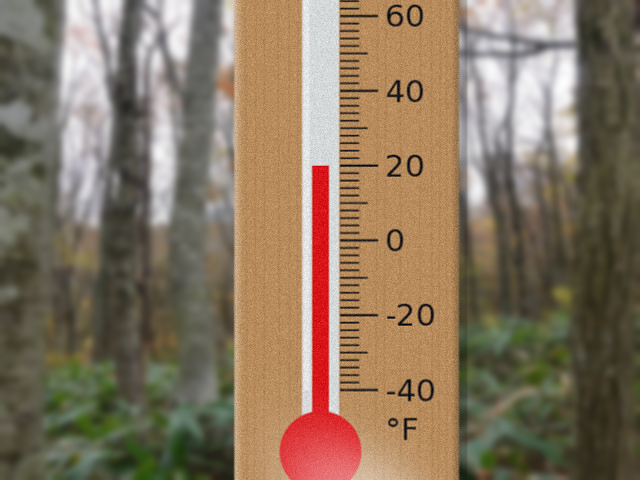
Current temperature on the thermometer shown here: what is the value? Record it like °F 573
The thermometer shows °F 20
